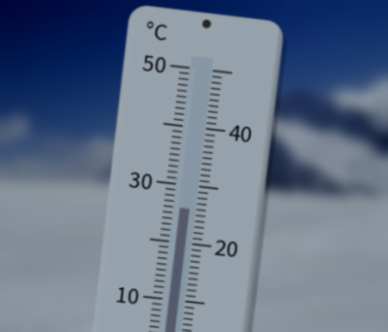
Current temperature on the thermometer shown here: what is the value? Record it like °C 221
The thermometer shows °C 26
